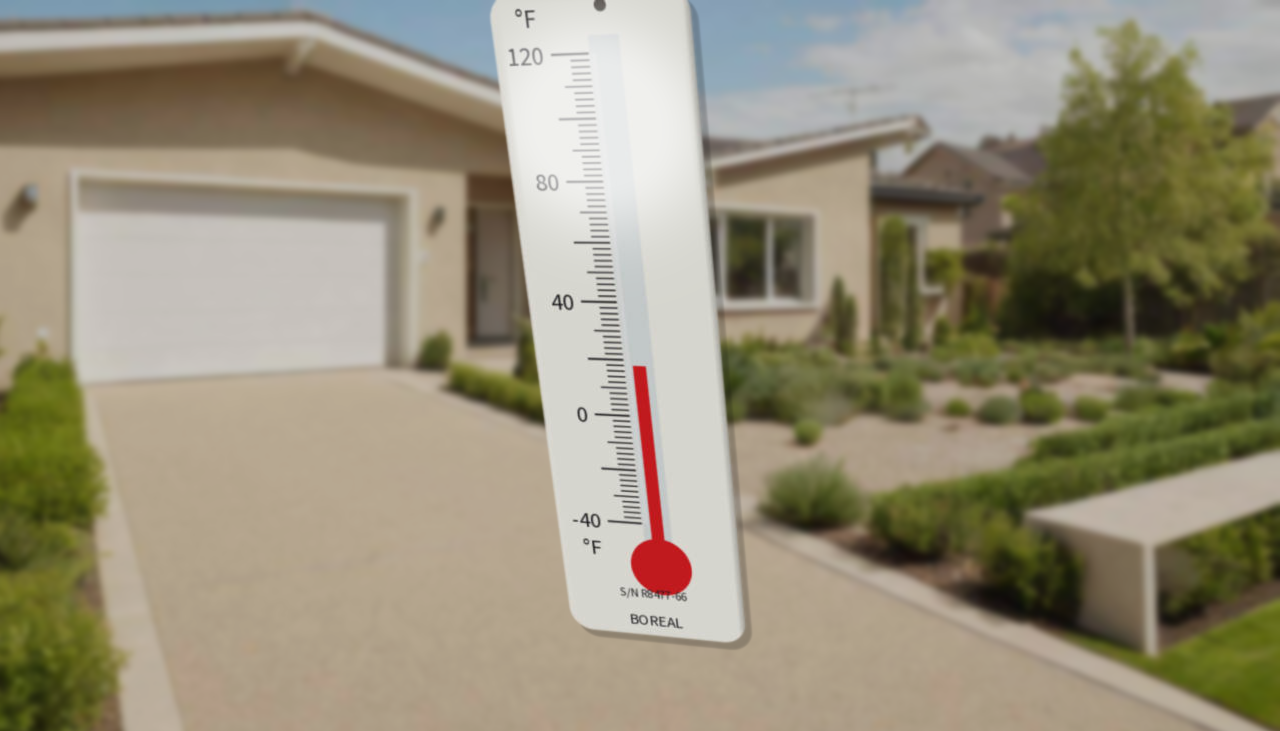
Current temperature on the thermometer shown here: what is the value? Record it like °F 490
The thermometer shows °F 18
